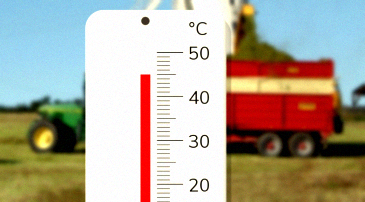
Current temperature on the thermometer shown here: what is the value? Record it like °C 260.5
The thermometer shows °C 45
